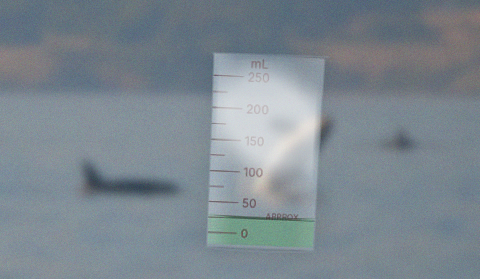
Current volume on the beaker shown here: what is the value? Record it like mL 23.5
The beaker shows mL 25
